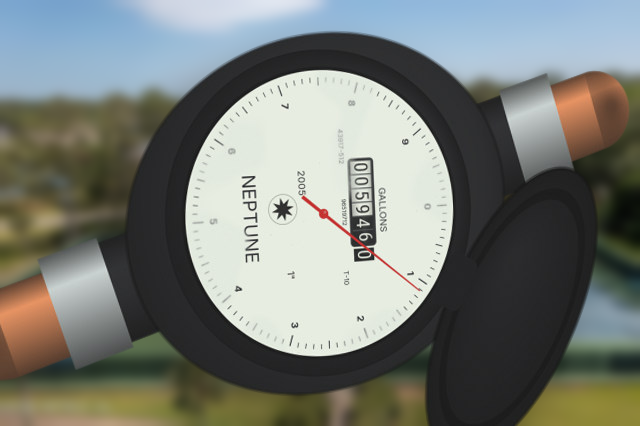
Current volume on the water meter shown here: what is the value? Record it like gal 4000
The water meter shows gal 59461.1
